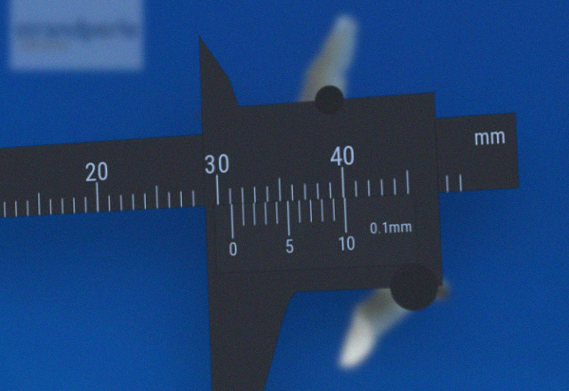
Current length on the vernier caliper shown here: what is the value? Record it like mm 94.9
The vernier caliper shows mm 31.1
